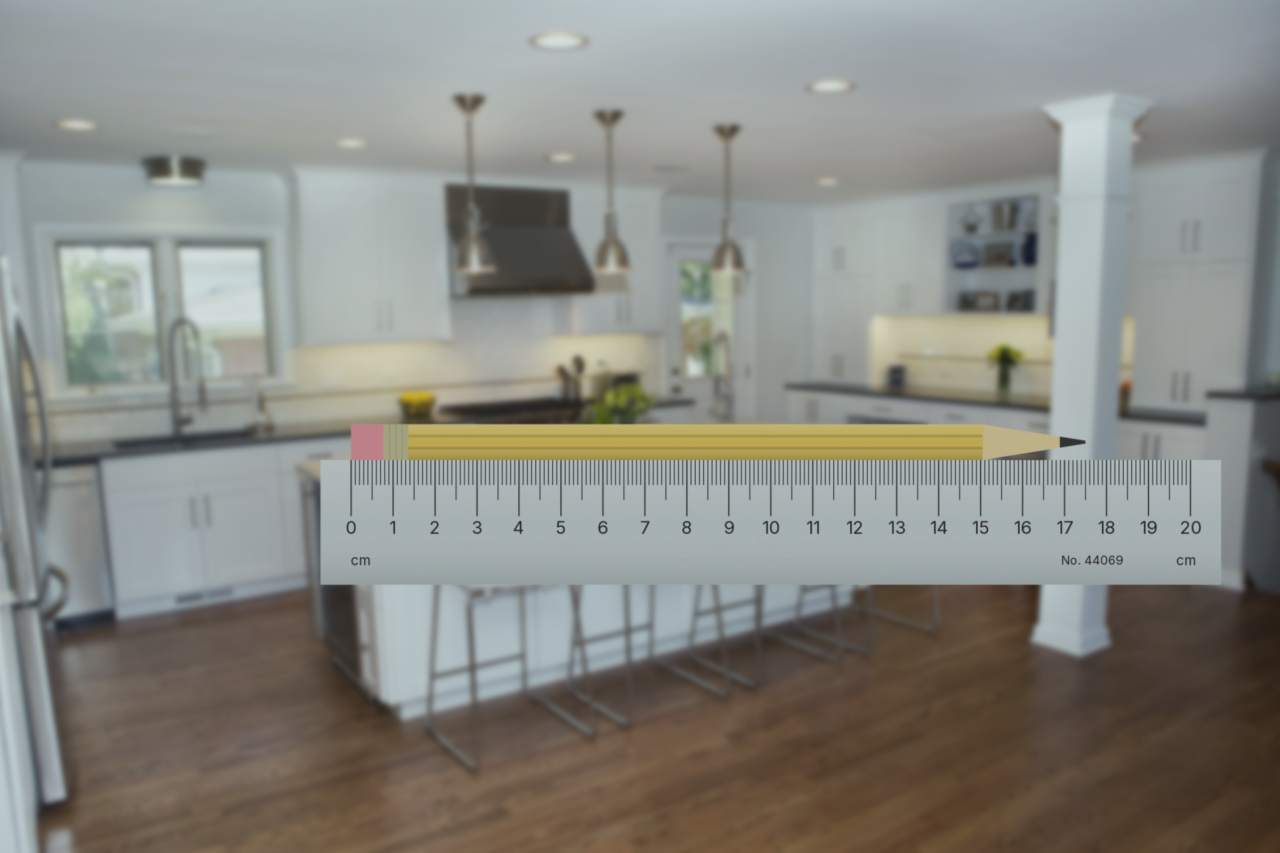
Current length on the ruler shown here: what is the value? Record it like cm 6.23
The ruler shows cm 17.5
